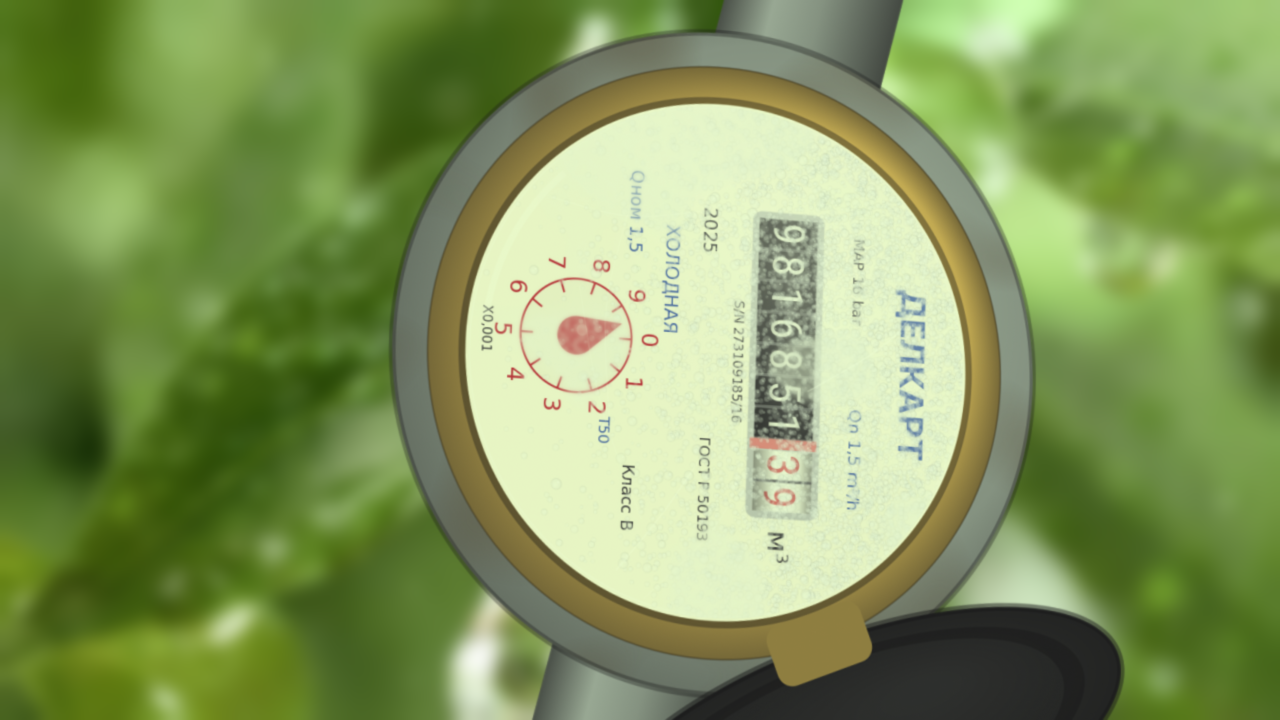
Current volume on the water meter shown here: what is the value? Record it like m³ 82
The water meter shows m³ 9816851.389
